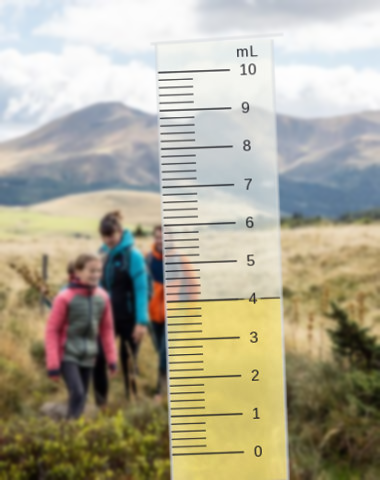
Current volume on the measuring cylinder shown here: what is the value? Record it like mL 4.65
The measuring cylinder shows mL 4
